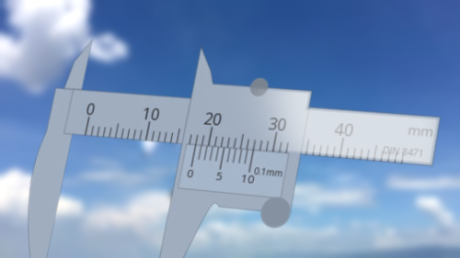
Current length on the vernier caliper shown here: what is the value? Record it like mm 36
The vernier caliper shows mm 18.0
